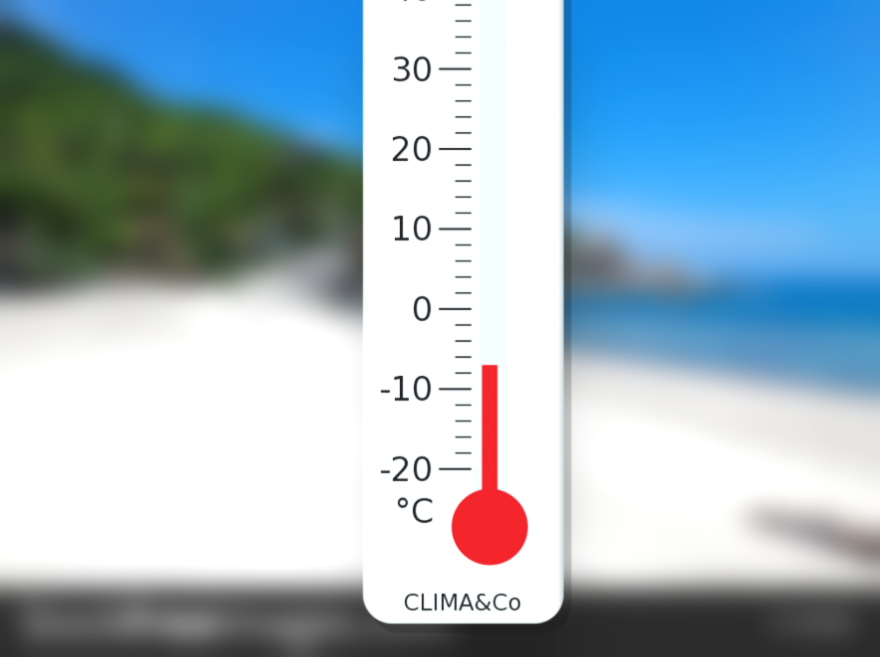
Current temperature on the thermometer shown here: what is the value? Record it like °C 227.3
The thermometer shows °C -7
